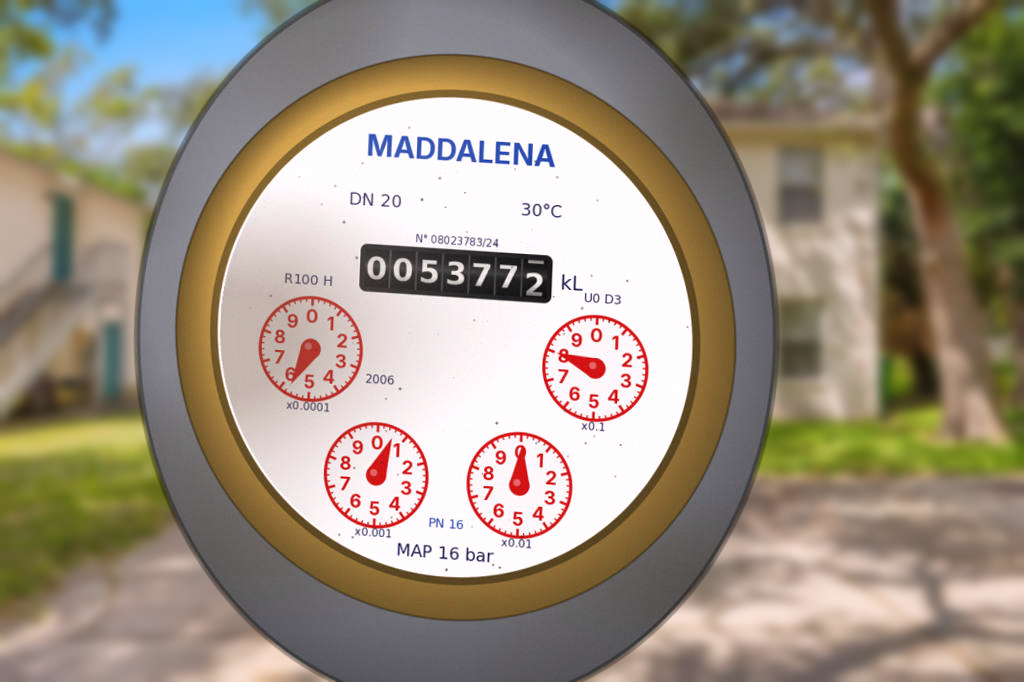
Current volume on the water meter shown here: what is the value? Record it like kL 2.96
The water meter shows kL 53771.8005
